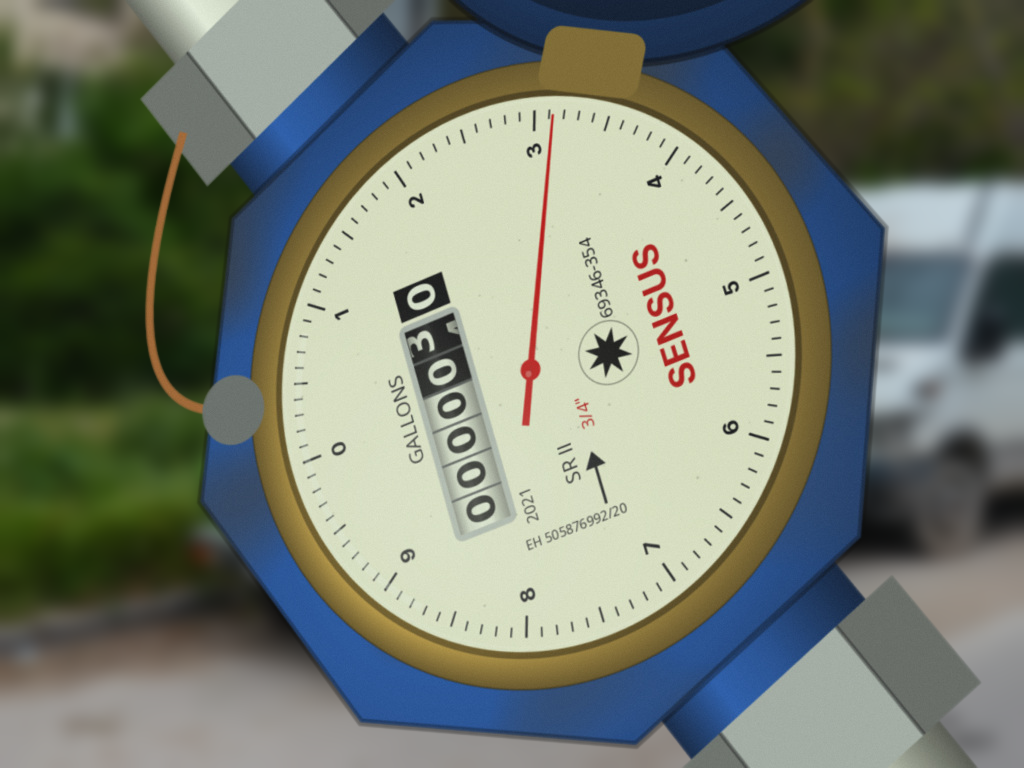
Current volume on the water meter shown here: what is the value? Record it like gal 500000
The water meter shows gal 33.1
